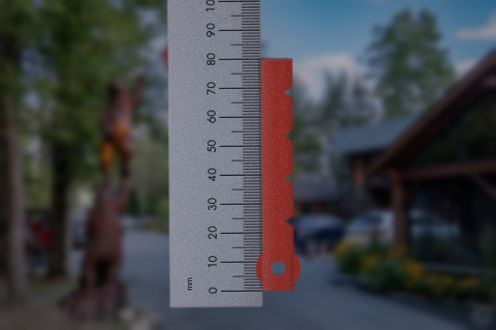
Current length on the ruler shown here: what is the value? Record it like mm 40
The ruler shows mm 80
